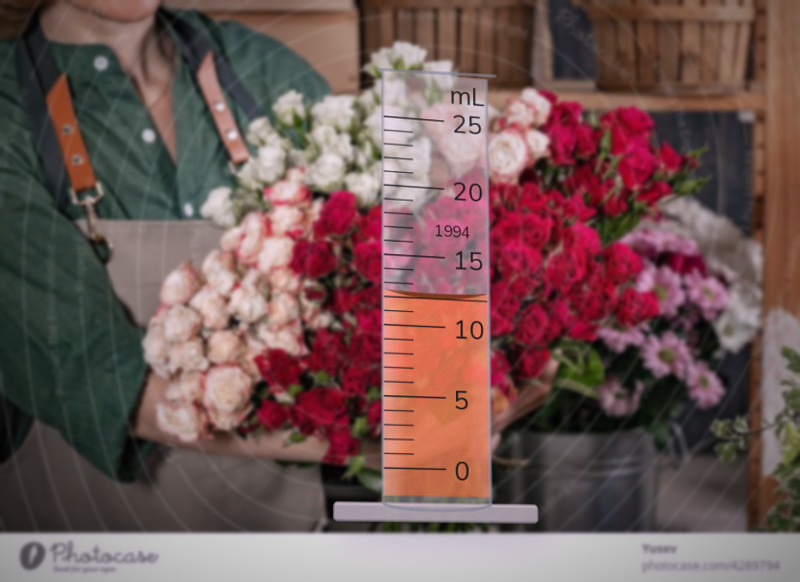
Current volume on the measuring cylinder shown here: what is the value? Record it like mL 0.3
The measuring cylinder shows mL 12
